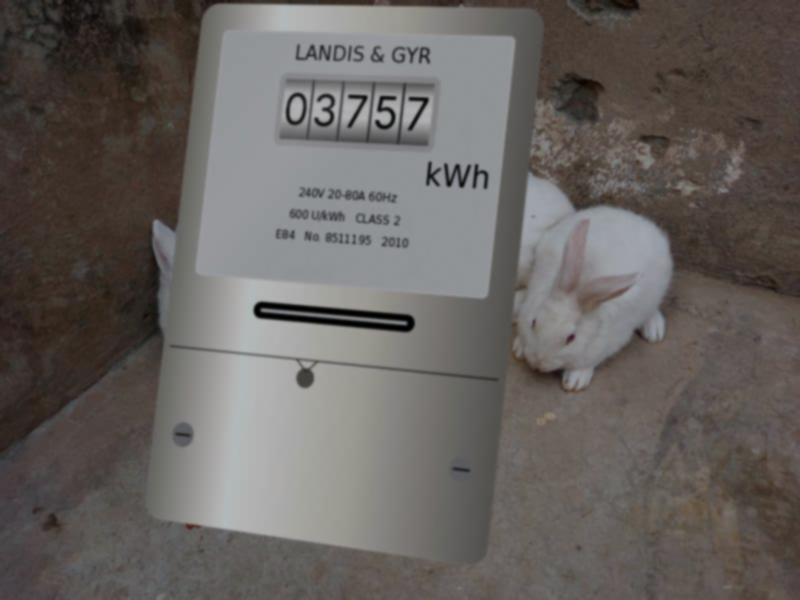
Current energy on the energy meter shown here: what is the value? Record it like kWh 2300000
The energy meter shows kWh 3757
